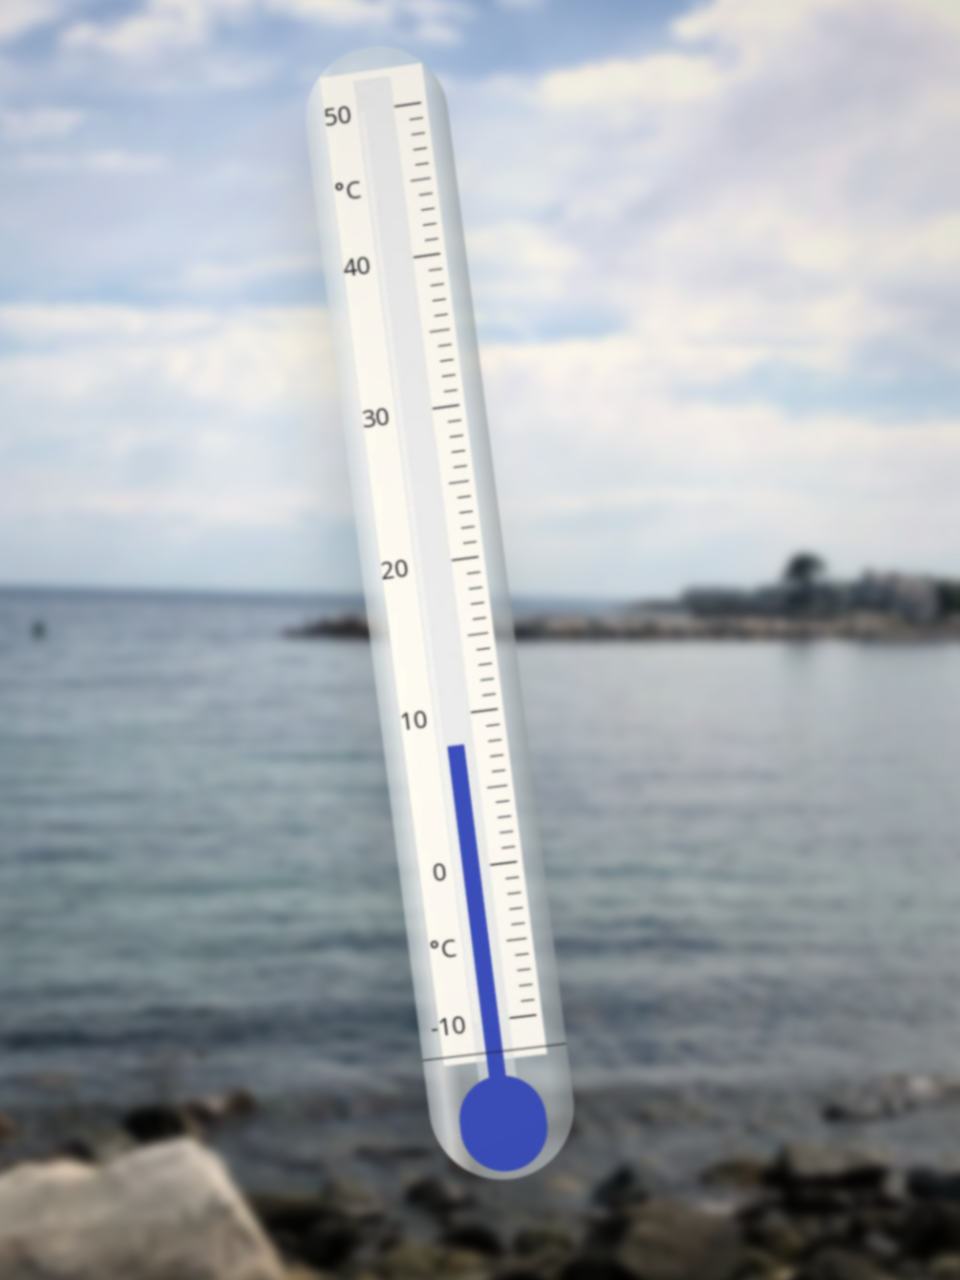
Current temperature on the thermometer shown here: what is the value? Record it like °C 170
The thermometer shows °C 8
